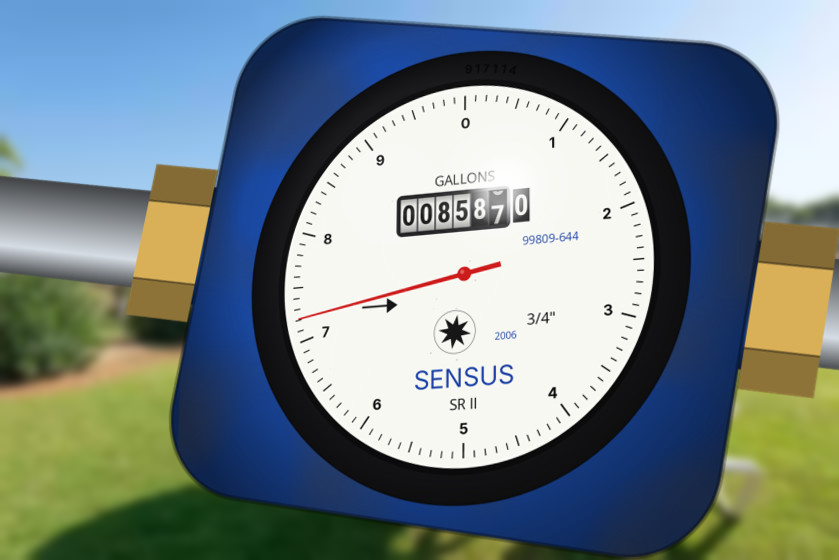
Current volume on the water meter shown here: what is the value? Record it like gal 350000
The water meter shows gal 85867.2
